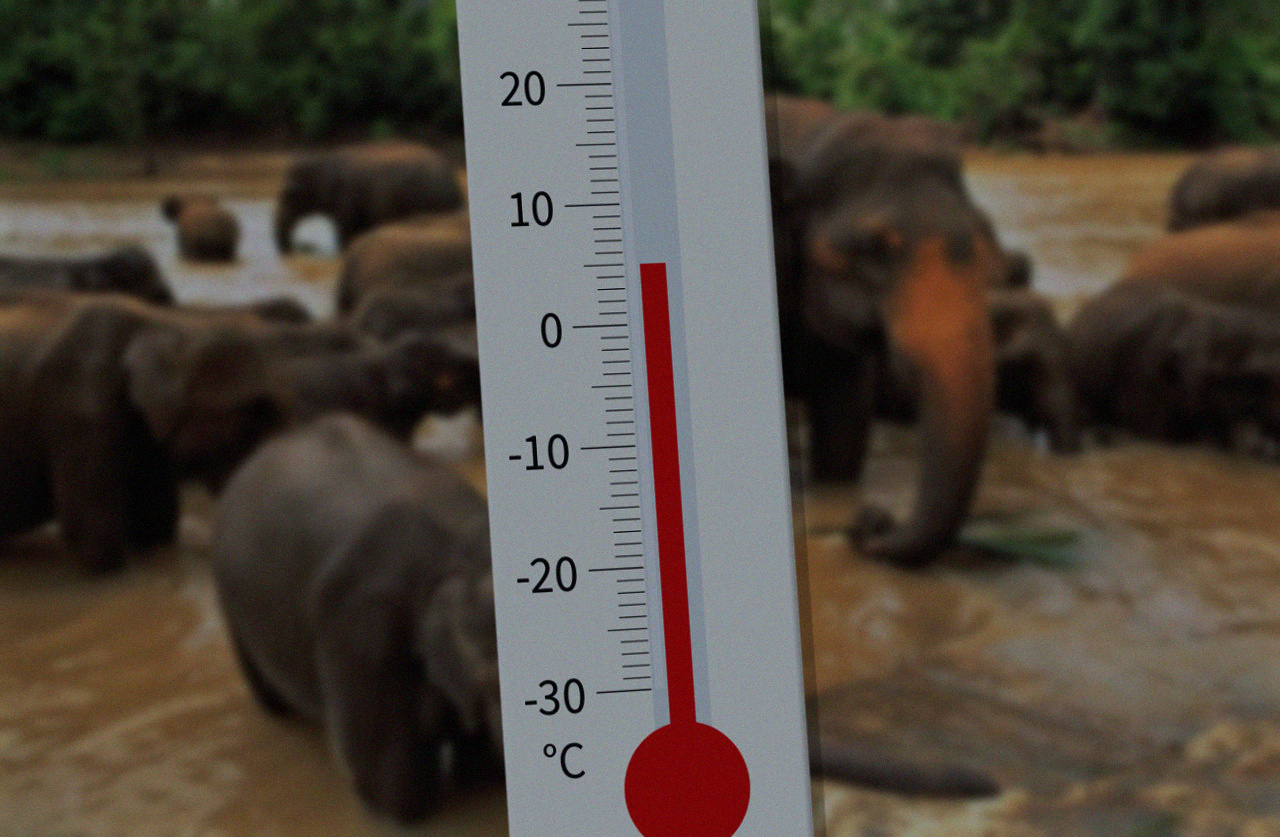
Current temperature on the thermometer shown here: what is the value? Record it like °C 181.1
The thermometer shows °C 5
